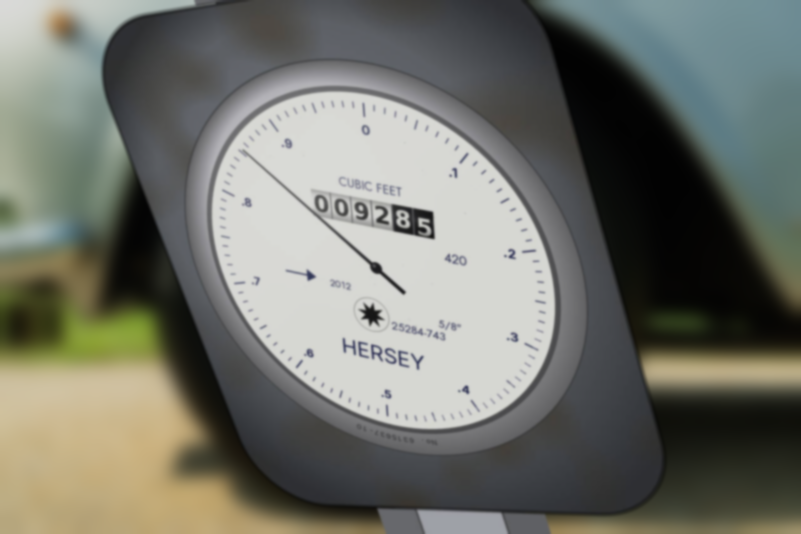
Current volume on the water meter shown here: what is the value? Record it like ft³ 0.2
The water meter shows ft³ 9284.85
